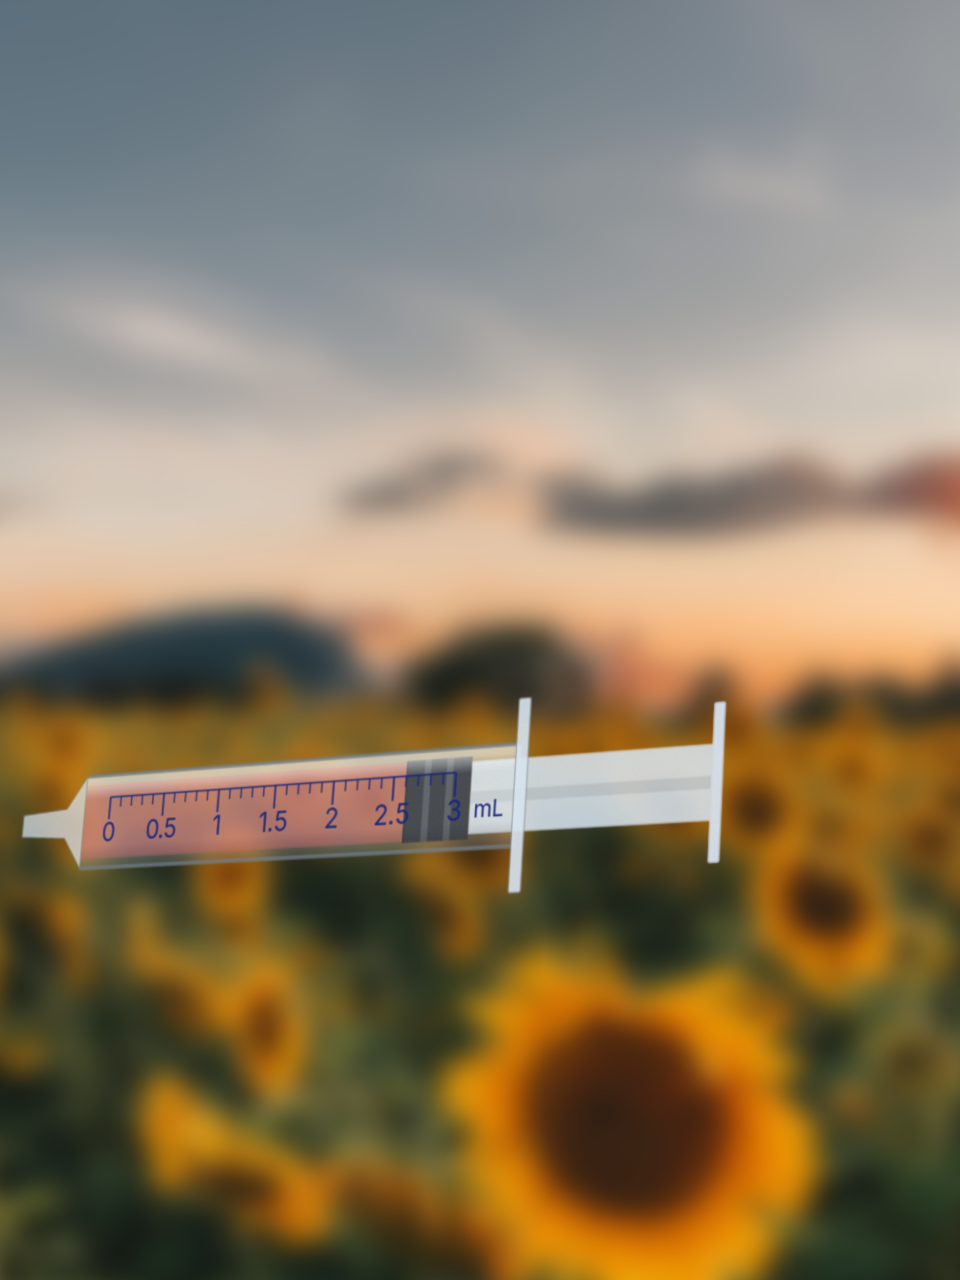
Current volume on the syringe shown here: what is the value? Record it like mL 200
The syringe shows mL 2.6
